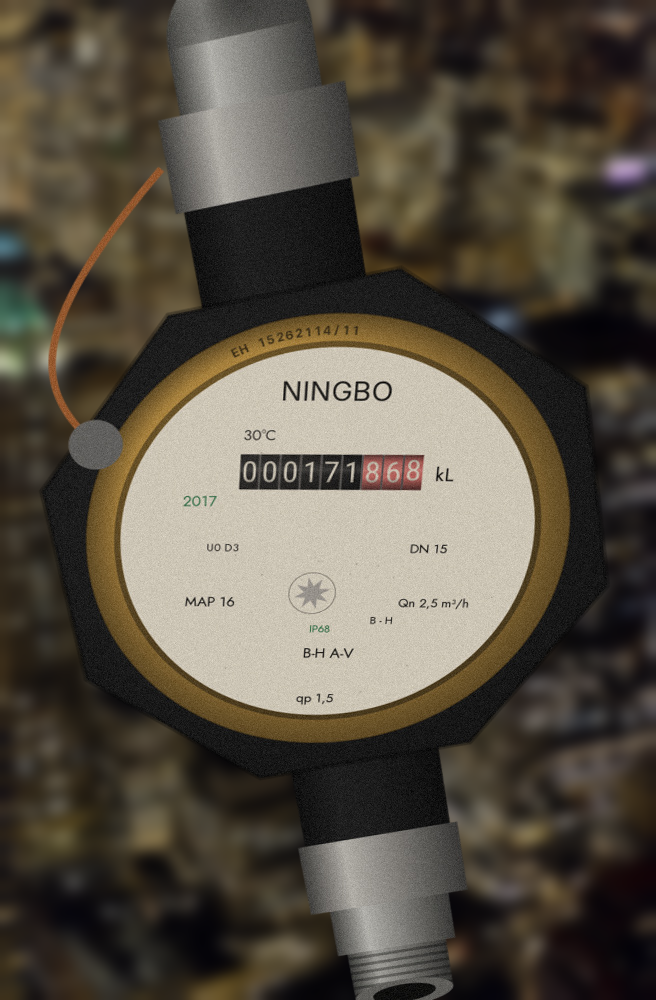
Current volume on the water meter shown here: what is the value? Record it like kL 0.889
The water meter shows kL 171.868
